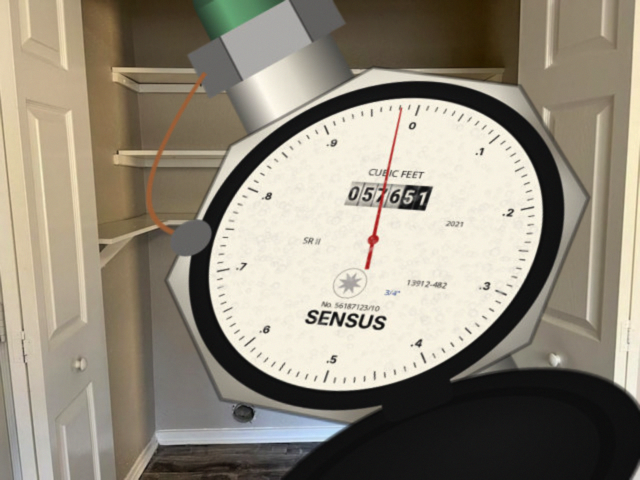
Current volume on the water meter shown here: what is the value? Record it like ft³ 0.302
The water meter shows ft³ 57650.98
